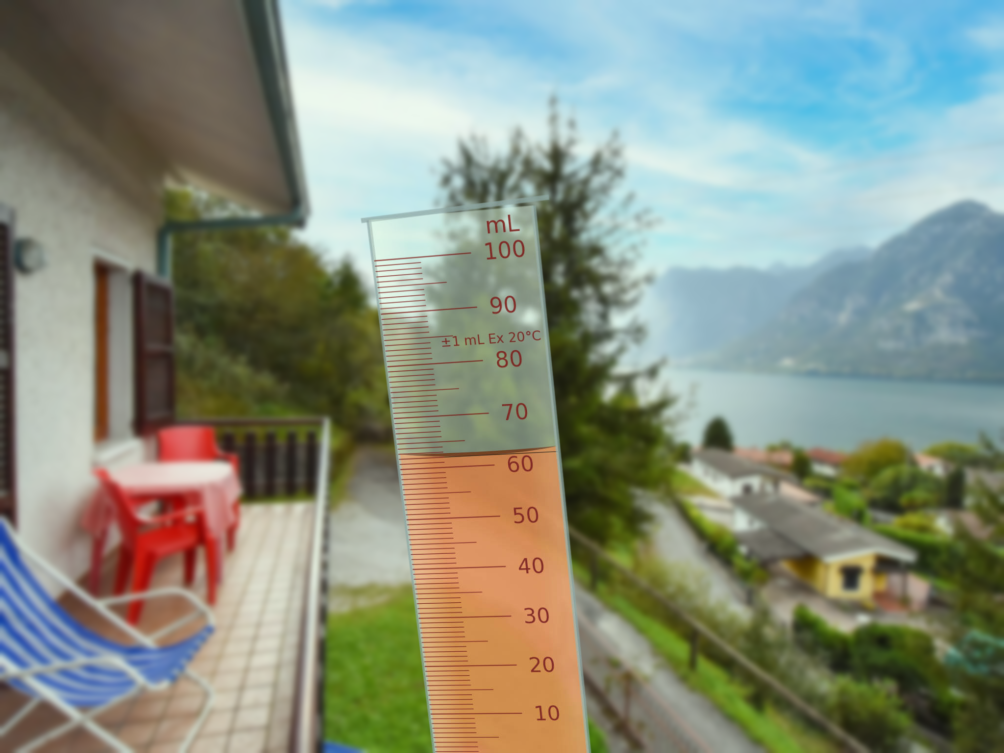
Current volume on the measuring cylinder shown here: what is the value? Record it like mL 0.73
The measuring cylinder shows mL 62
